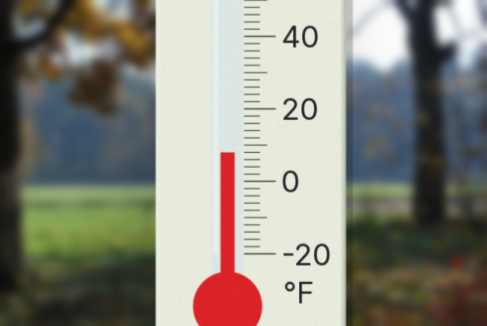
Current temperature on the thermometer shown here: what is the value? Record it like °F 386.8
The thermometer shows °F 8
